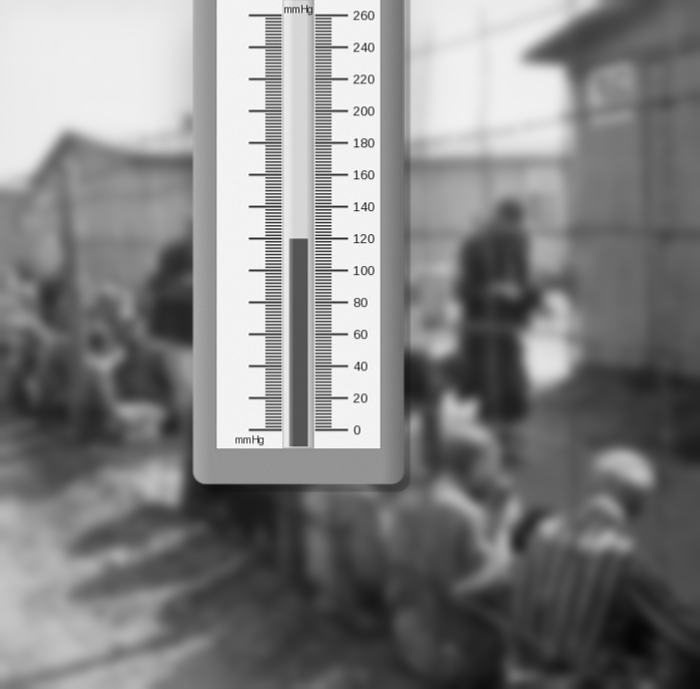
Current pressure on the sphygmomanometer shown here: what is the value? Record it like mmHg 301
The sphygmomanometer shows mmHg 120
